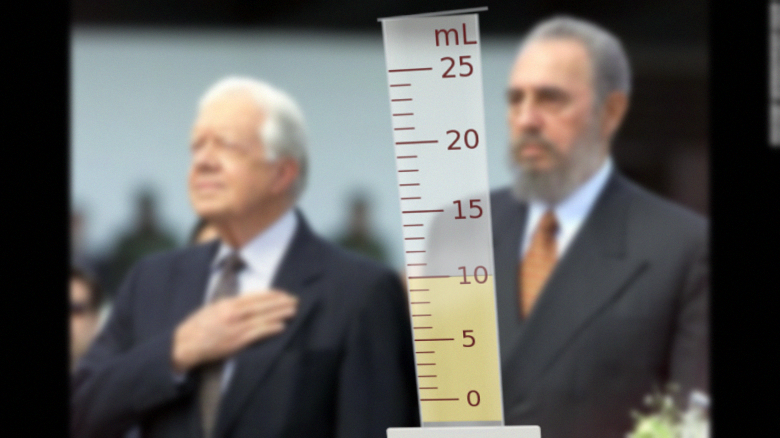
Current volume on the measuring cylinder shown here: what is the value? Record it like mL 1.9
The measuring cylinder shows mL 10
